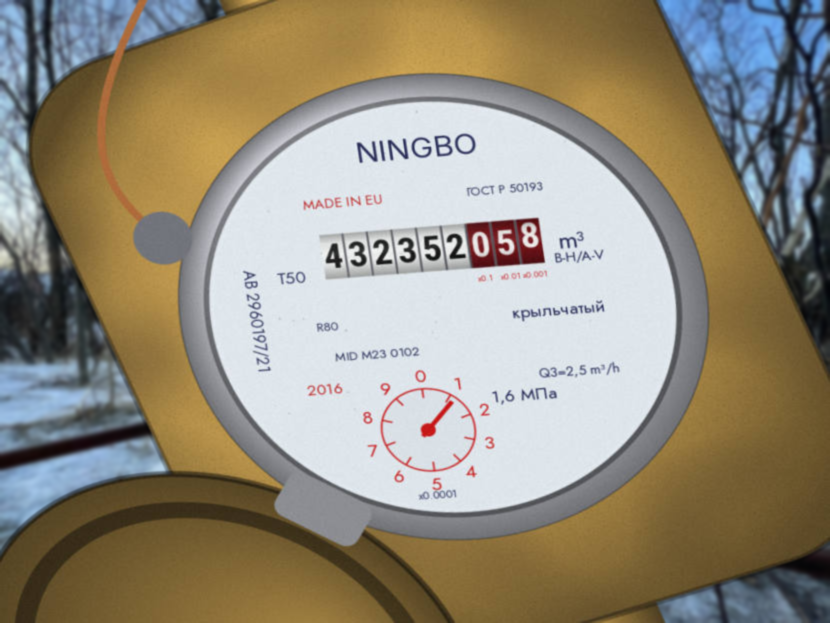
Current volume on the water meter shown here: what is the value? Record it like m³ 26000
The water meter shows m³ 432352.0581
